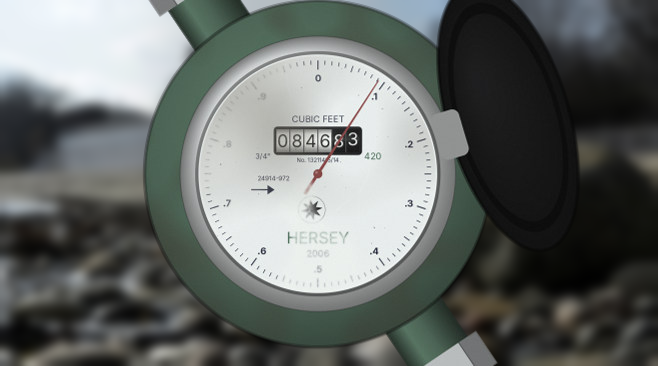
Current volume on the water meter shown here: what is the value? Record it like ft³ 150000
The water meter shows ft³ 84683.09
